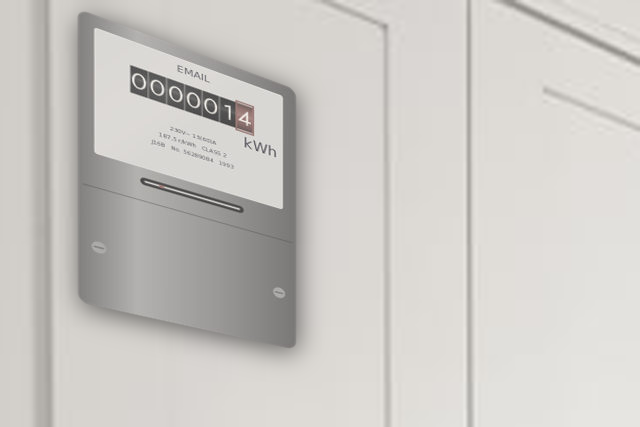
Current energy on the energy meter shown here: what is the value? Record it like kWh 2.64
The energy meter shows kWh 1.4
